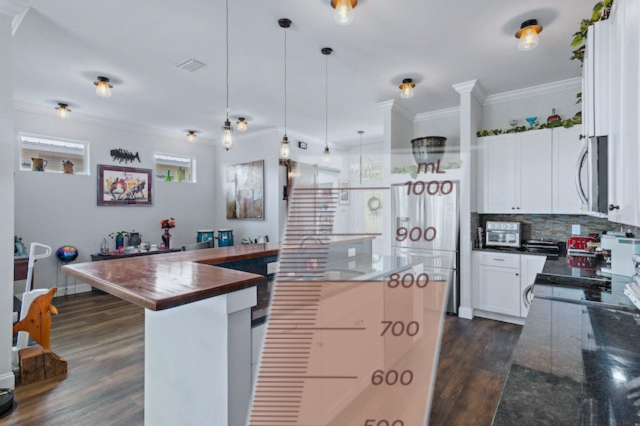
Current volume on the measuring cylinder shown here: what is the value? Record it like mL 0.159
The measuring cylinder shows mL 800
